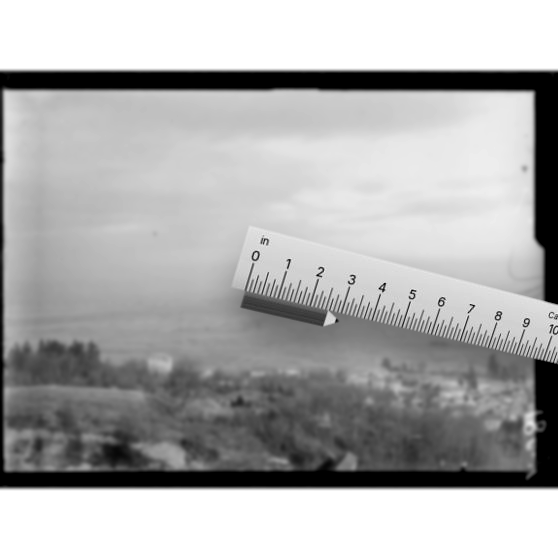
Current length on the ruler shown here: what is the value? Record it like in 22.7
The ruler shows in 3
